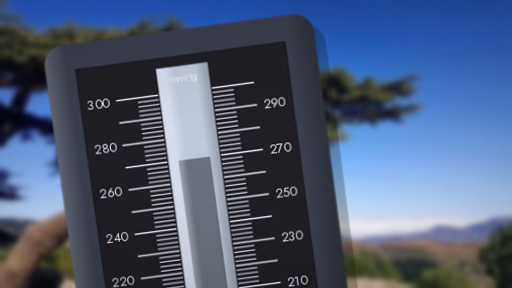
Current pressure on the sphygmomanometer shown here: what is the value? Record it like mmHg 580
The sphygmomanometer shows mmHg 270
